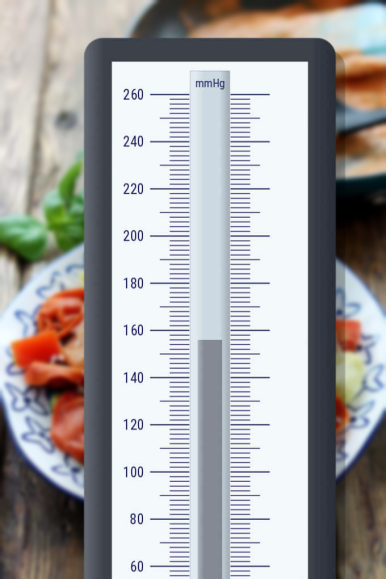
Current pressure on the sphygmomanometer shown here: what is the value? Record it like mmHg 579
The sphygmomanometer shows mmHg 156
